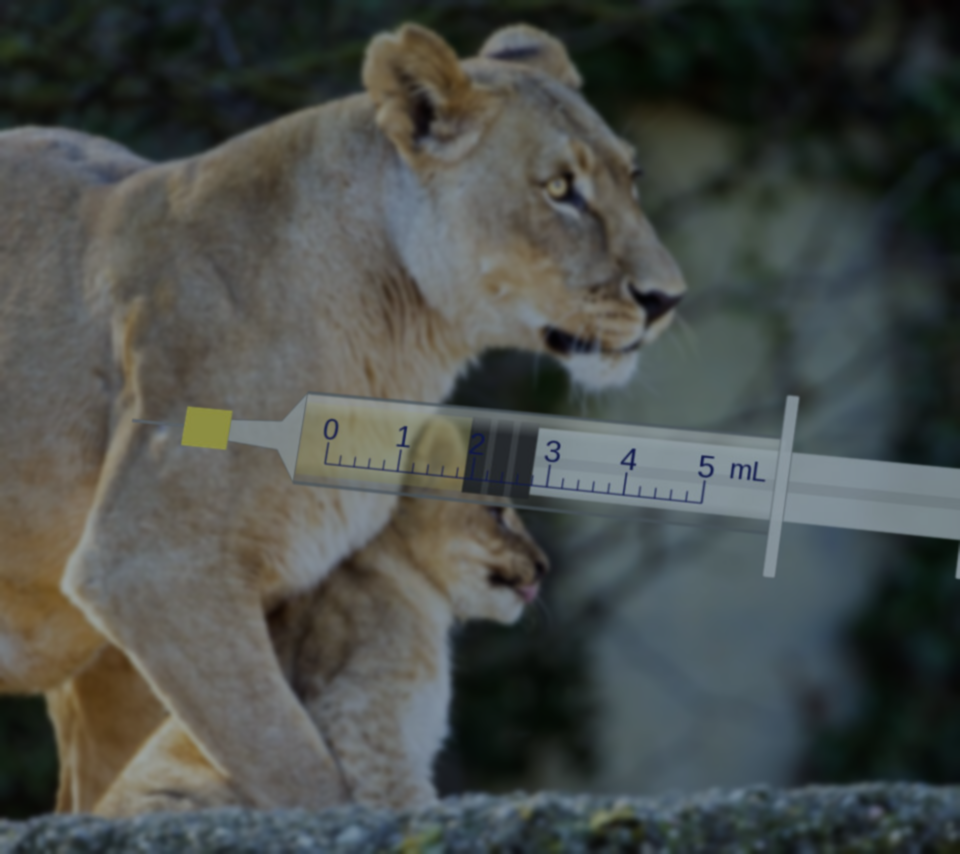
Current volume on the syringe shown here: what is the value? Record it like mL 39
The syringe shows mL 1.9
